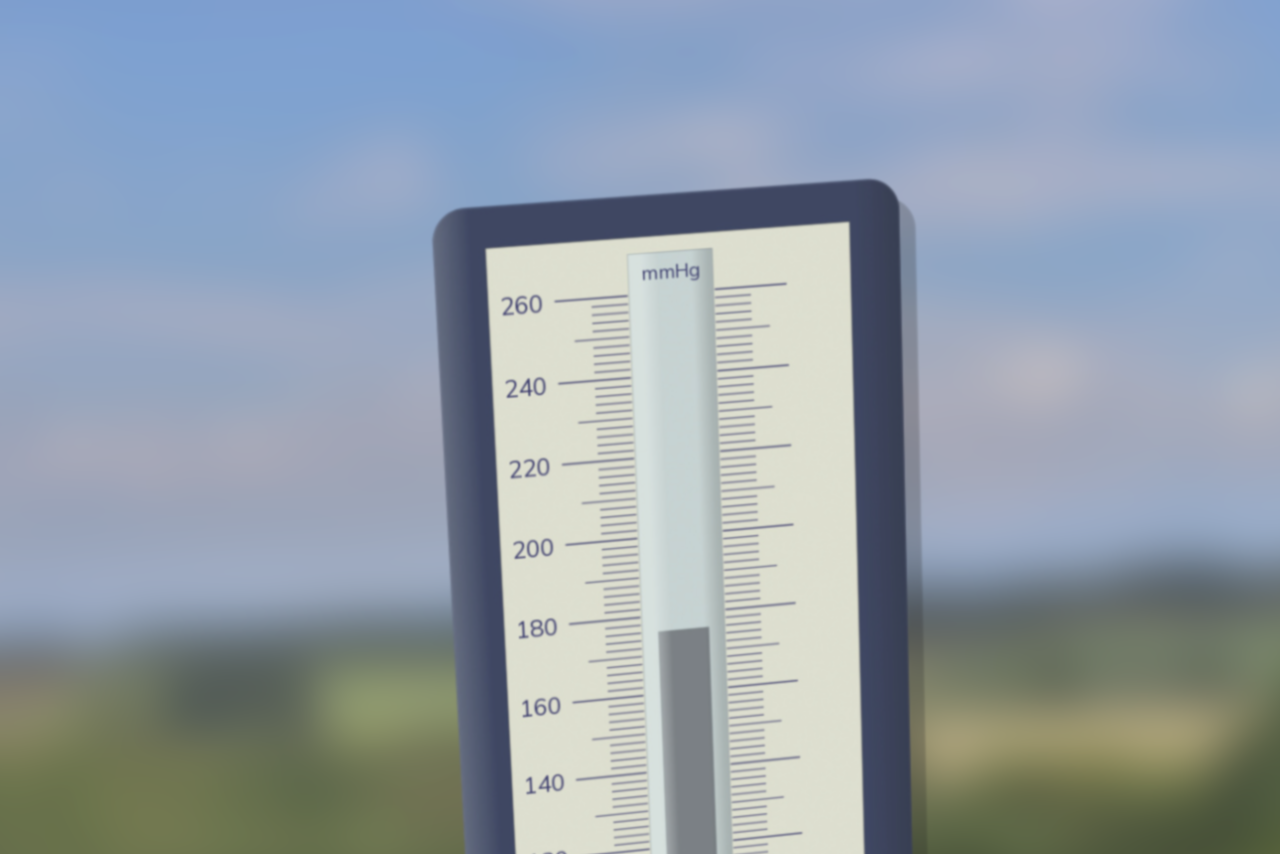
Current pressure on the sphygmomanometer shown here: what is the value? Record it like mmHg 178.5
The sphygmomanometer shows mmHg 176
